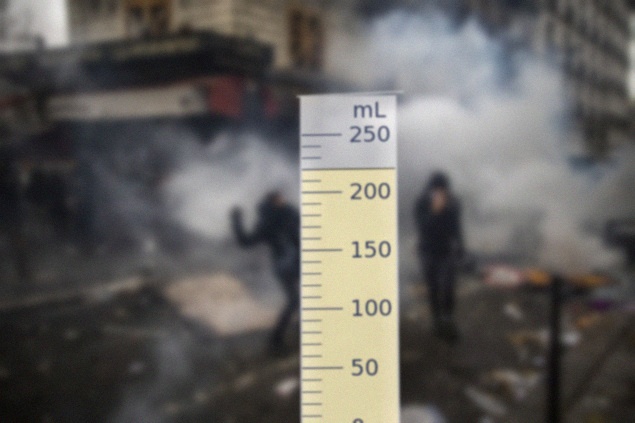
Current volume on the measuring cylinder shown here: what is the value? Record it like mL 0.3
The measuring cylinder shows mL 220
